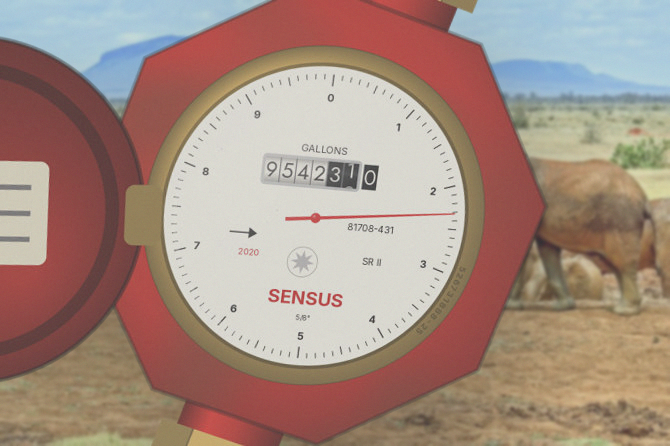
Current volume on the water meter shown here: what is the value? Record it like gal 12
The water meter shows gal 9542312.3
